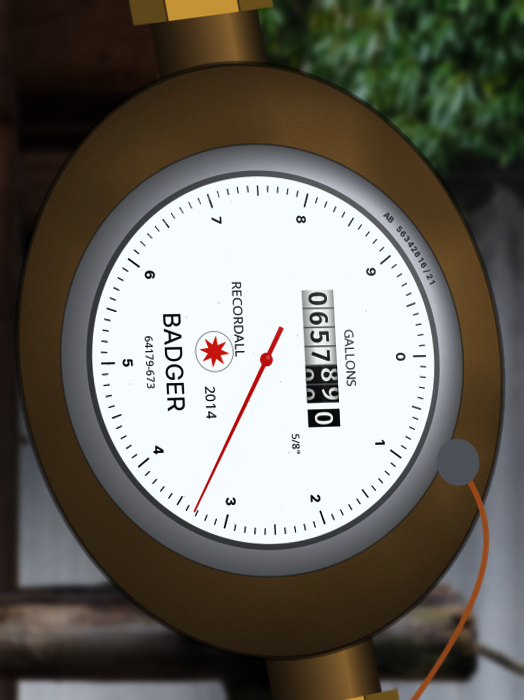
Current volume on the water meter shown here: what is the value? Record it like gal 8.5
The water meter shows gal 657893.3
